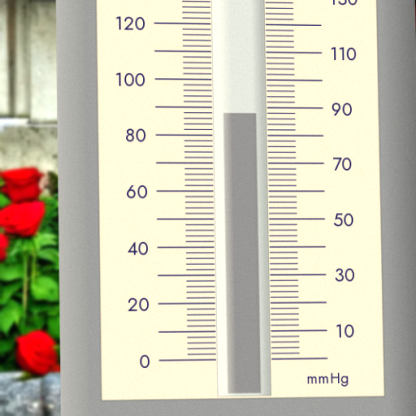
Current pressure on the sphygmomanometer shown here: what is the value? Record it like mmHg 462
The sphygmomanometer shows mmHg 88
